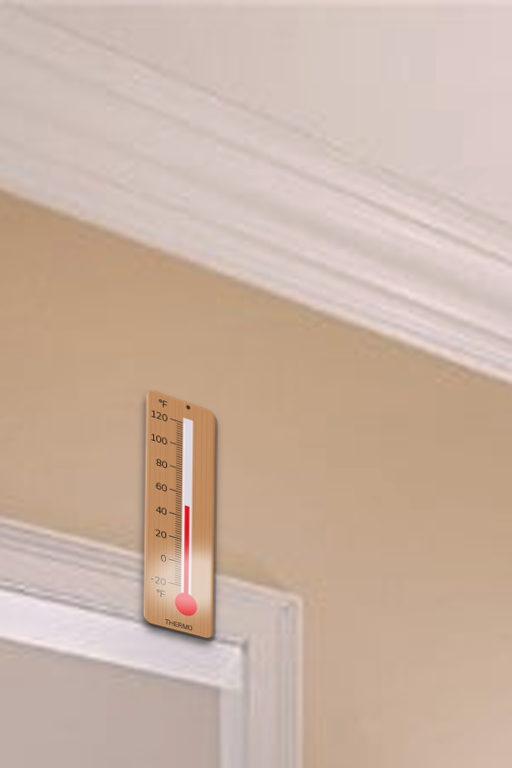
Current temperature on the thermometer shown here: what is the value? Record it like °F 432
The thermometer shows °F 50
